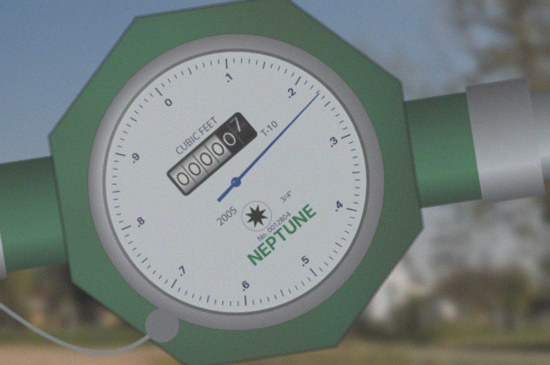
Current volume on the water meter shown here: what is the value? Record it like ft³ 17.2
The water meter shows ft³ 7.23
